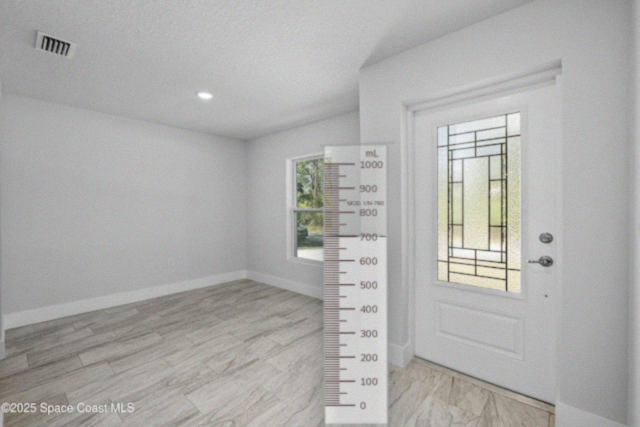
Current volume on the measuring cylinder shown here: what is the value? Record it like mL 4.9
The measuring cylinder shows mL 700
